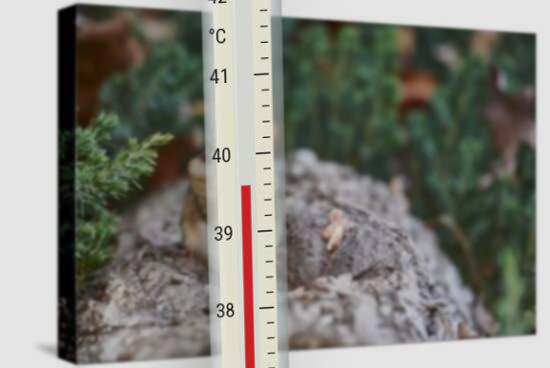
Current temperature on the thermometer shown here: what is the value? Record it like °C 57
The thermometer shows °C 39.6
